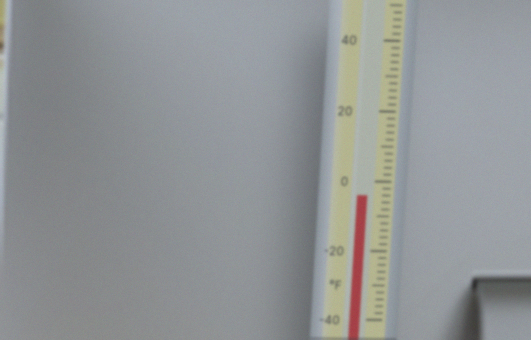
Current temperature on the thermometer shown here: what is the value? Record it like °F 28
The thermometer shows °F -4
